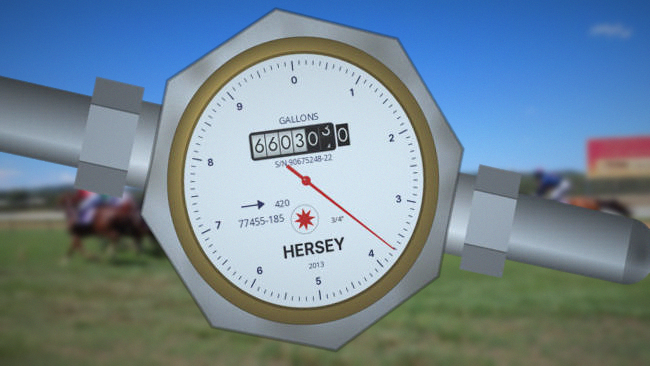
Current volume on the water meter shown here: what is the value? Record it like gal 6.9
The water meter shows gal 6603033.7
